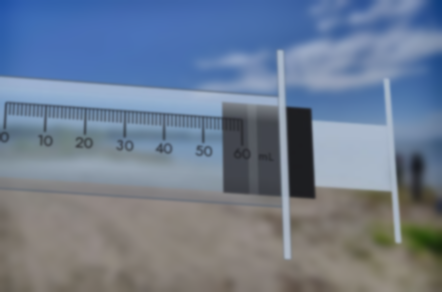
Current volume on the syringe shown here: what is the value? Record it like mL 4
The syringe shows mL 55
